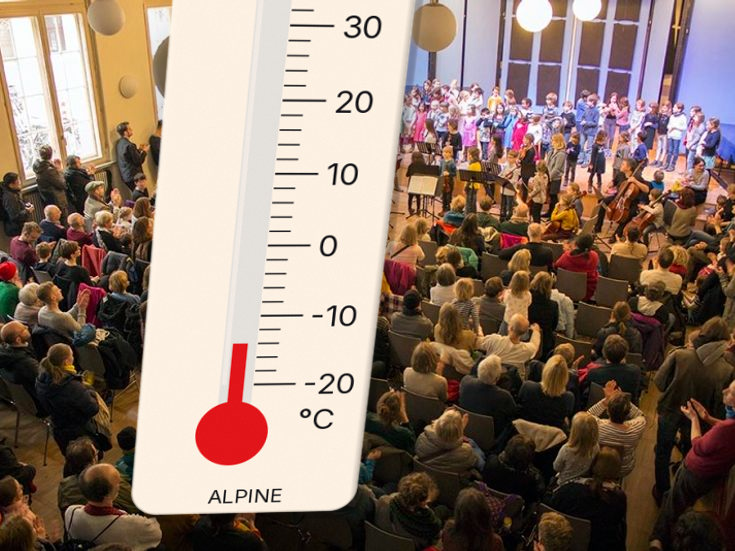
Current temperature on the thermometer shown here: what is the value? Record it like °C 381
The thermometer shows °C -14
